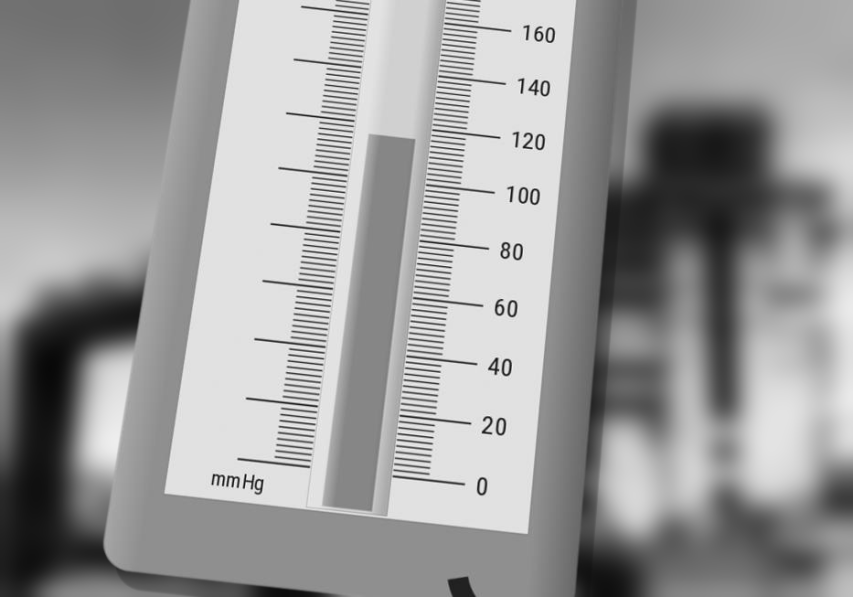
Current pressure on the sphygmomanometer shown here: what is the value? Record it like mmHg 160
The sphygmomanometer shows mmHg 116
